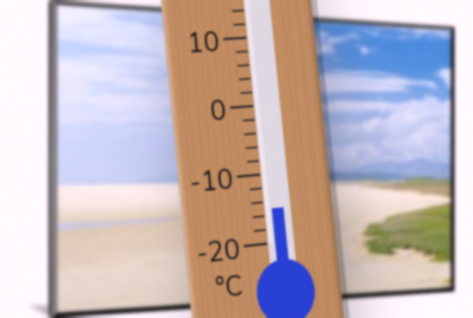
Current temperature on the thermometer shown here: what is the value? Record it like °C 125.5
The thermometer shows °C -15
